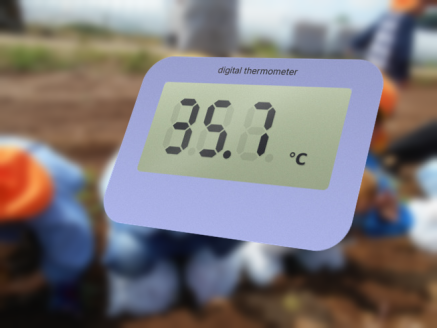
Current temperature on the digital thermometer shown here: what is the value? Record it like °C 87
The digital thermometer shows °C 35.7
